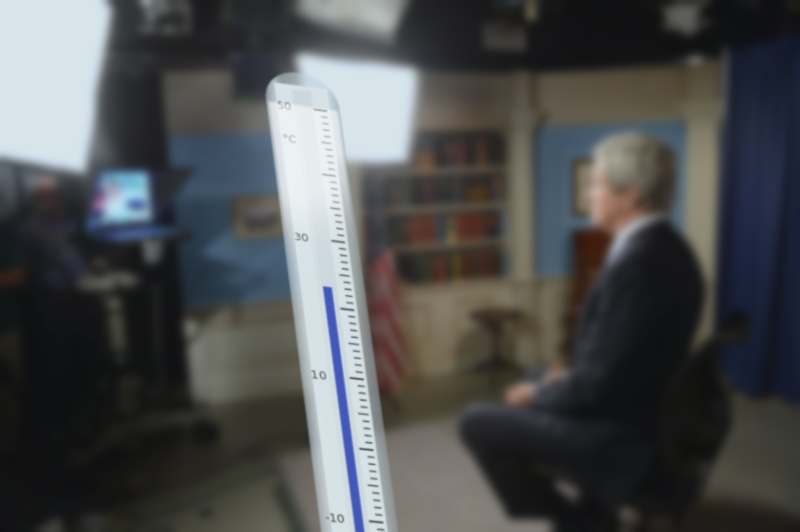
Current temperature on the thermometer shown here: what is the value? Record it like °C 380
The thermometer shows °C 23
